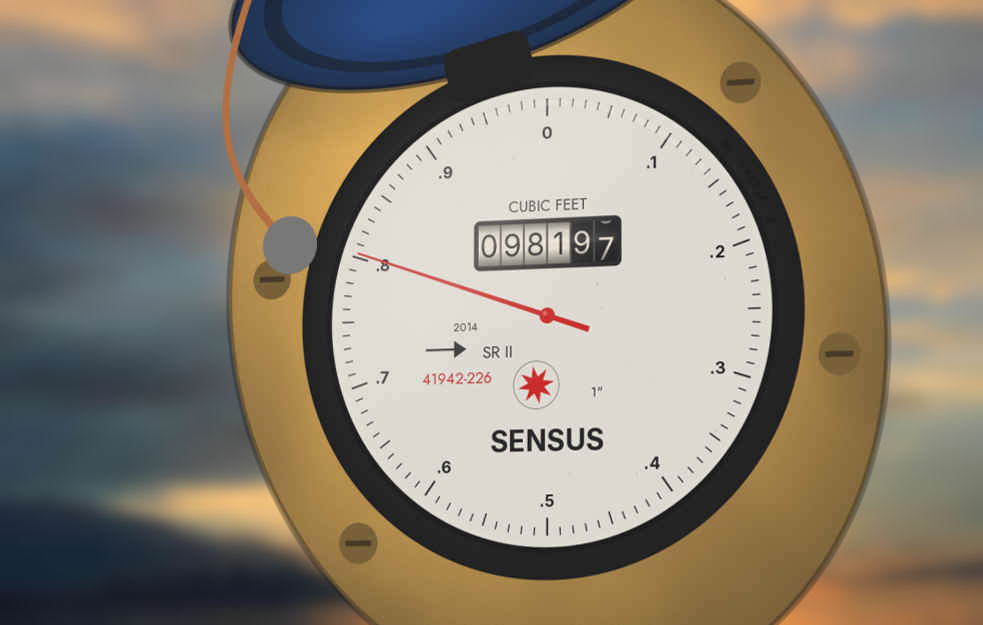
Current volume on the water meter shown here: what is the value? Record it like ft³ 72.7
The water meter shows ft³ 98196.80
